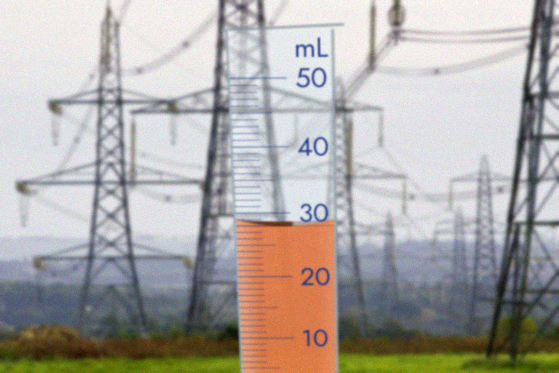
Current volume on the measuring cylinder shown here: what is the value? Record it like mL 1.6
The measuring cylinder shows mL 28
